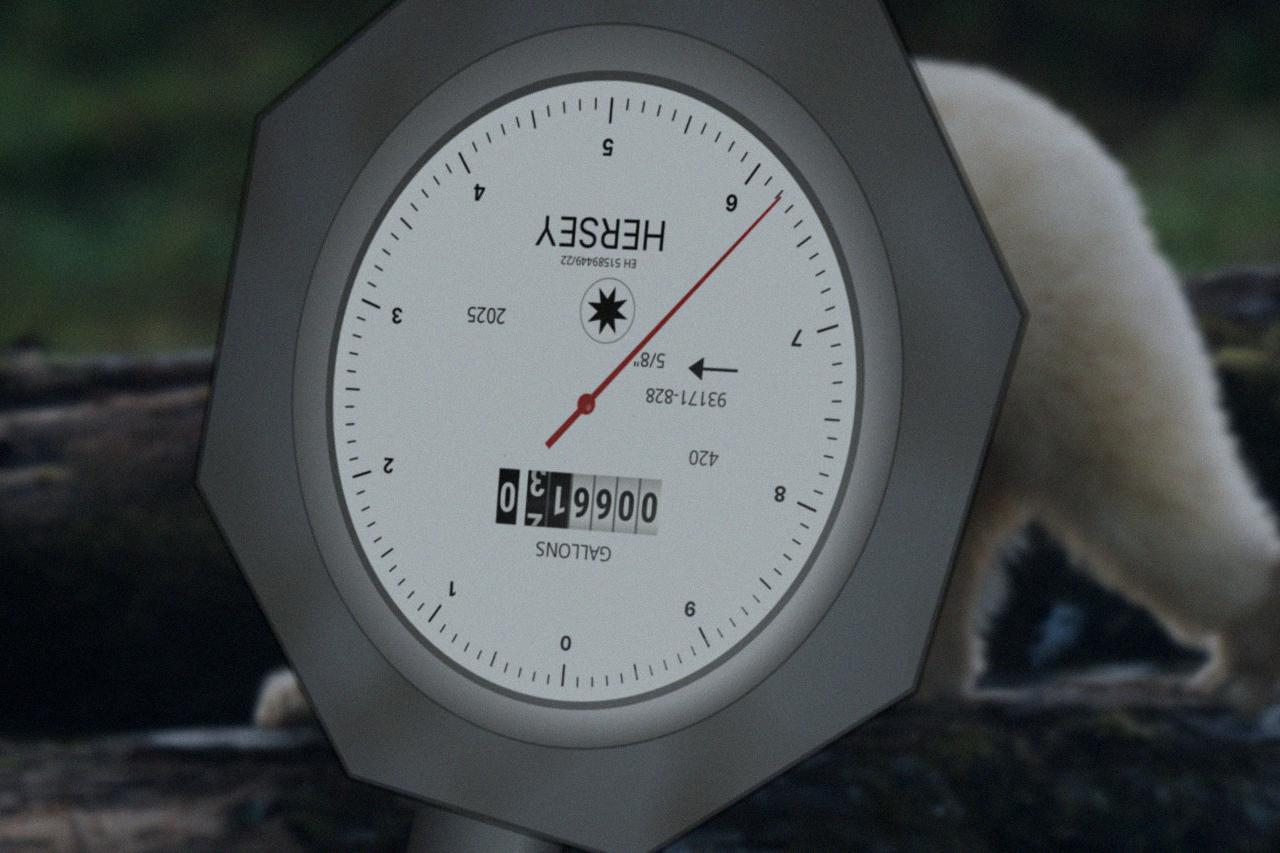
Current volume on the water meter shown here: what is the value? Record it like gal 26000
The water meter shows gal 66126.2
